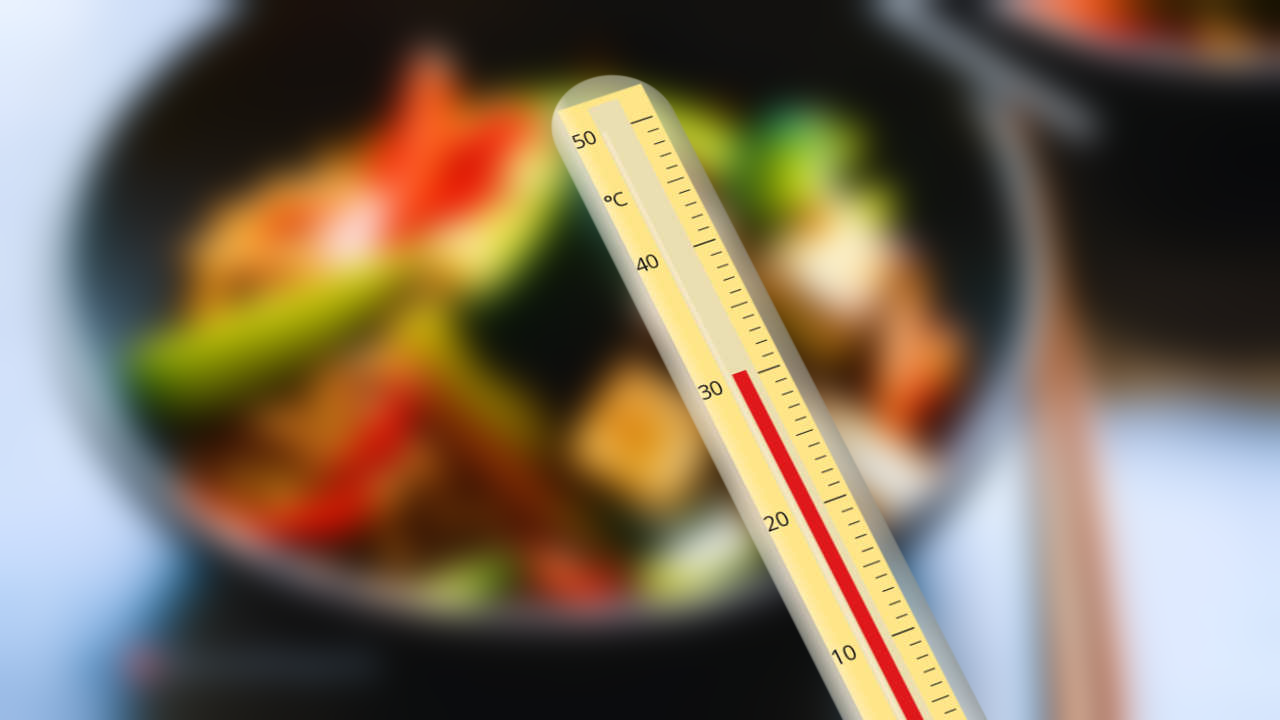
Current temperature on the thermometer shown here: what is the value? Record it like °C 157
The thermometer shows °C 30.5
